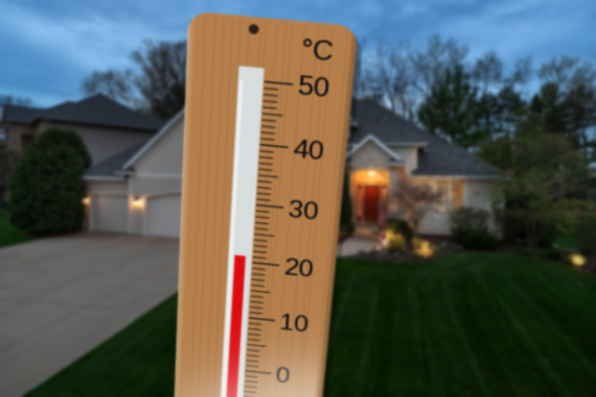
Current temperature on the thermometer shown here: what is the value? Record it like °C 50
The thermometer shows °C 21
